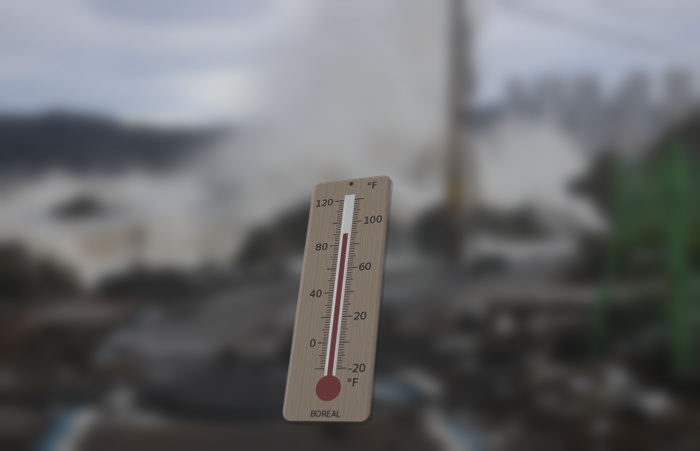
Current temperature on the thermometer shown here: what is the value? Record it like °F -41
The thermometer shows °F 90
